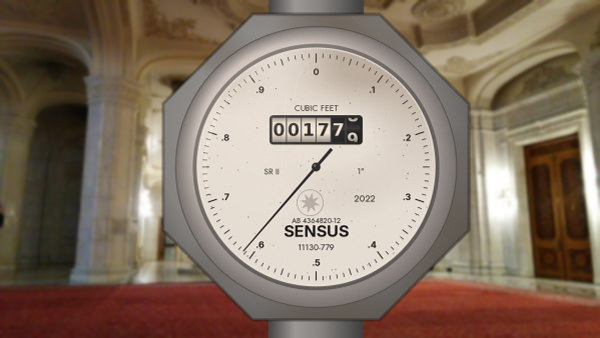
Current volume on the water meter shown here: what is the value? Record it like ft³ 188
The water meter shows ft³ 1778.61
